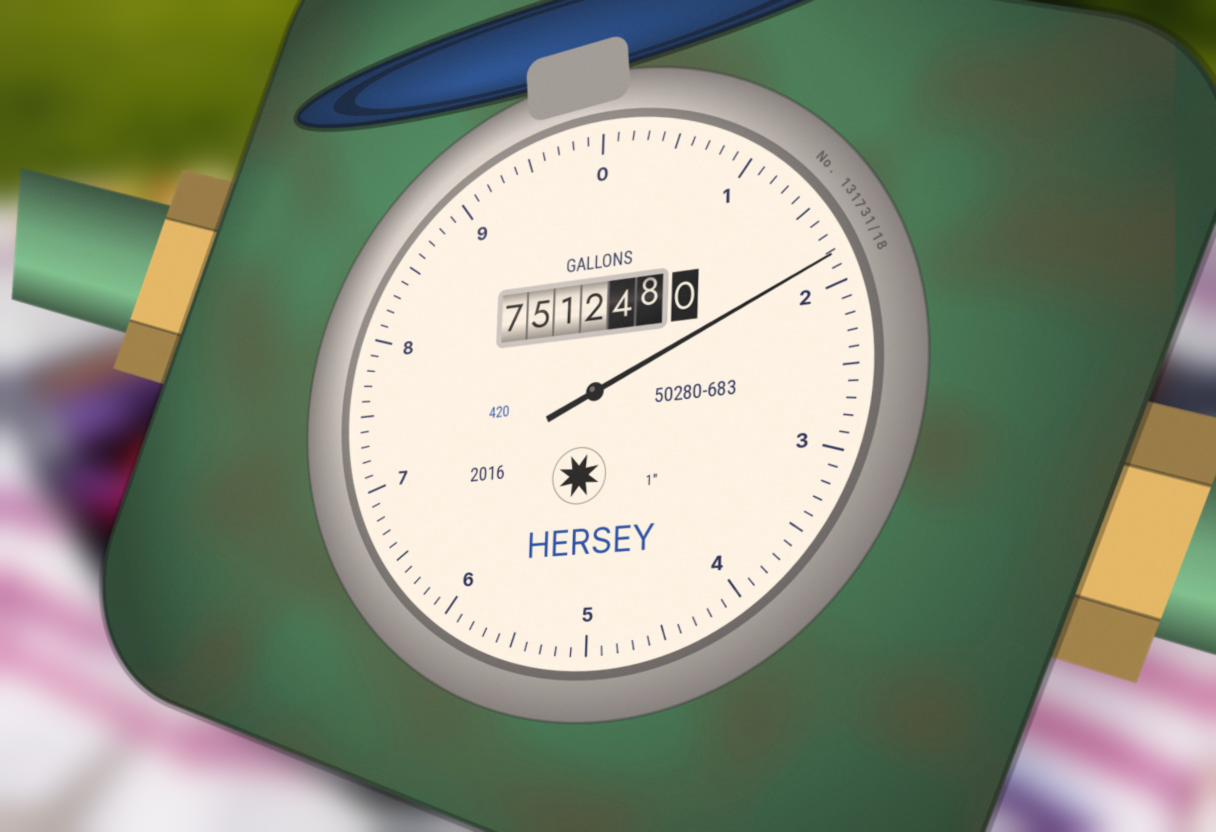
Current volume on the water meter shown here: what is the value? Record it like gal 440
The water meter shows gal 7512481.8
